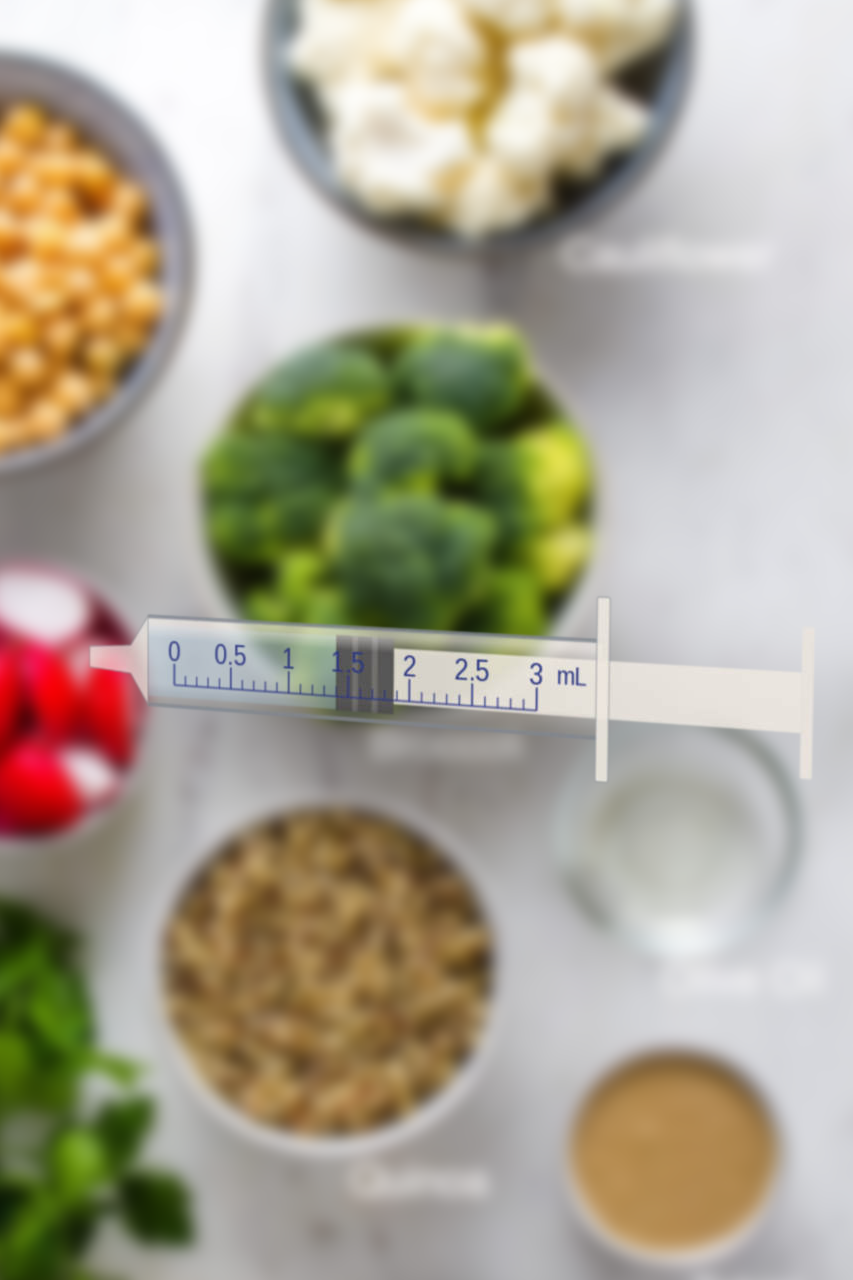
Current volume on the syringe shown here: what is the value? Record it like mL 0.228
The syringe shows mL 1.4
